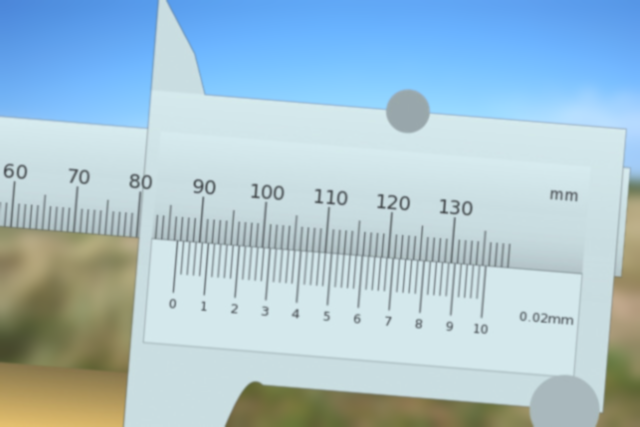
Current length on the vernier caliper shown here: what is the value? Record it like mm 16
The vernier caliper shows mm 86.5
